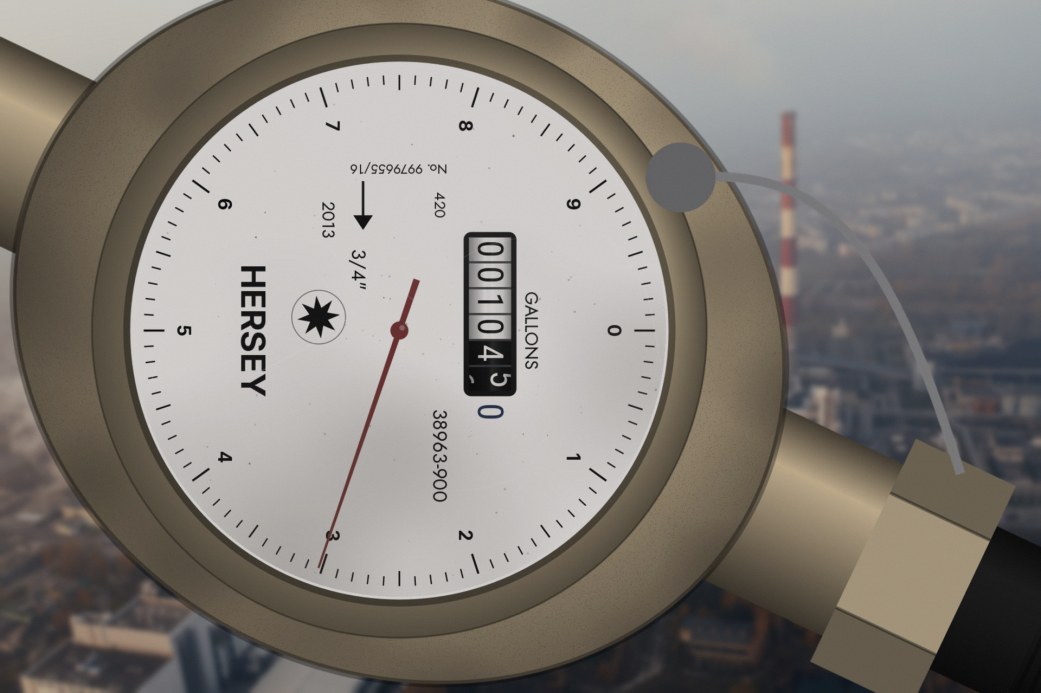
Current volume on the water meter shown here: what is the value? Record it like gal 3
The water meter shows gal 10453.0
